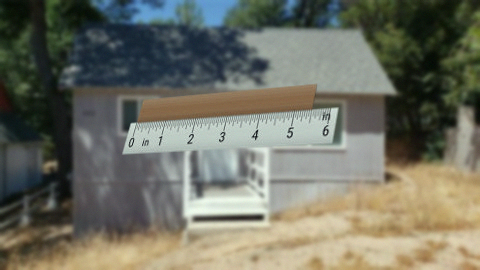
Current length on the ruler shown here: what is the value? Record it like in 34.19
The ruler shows in 5.5
